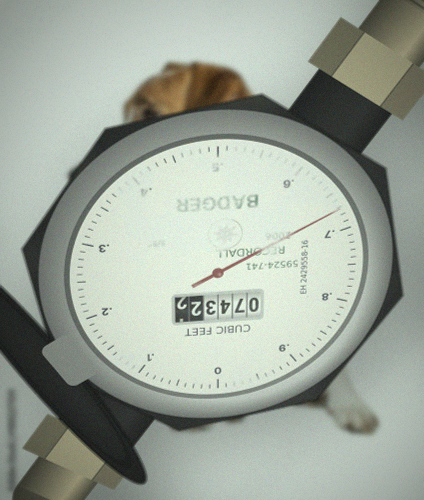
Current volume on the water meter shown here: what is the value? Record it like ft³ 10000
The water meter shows ft³ 74321.67
